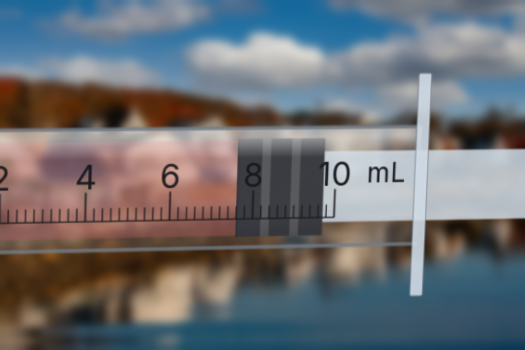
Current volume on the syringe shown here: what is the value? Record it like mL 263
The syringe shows mL 7.6
